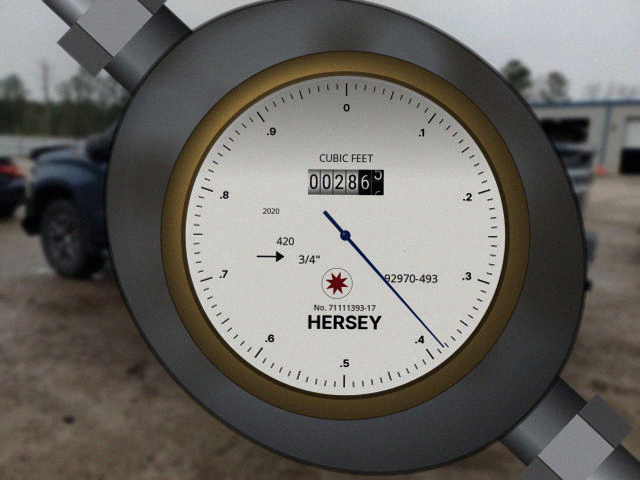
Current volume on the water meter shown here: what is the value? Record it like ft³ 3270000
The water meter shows ft³ 2865.38
